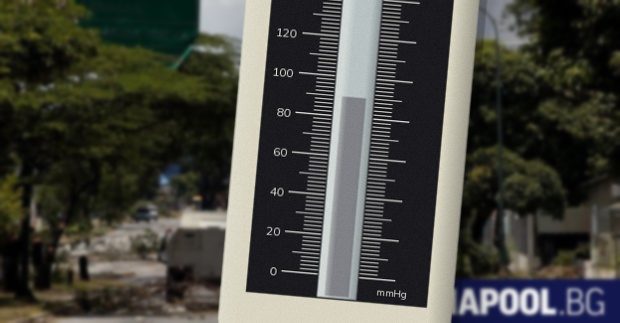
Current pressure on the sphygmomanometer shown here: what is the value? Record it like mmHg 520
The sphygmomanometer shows mmHg 90
